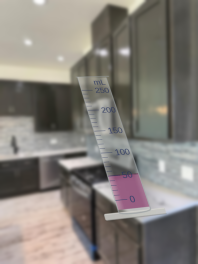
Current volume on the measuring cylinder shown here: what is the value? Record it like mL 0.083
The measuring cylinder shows mL 50
